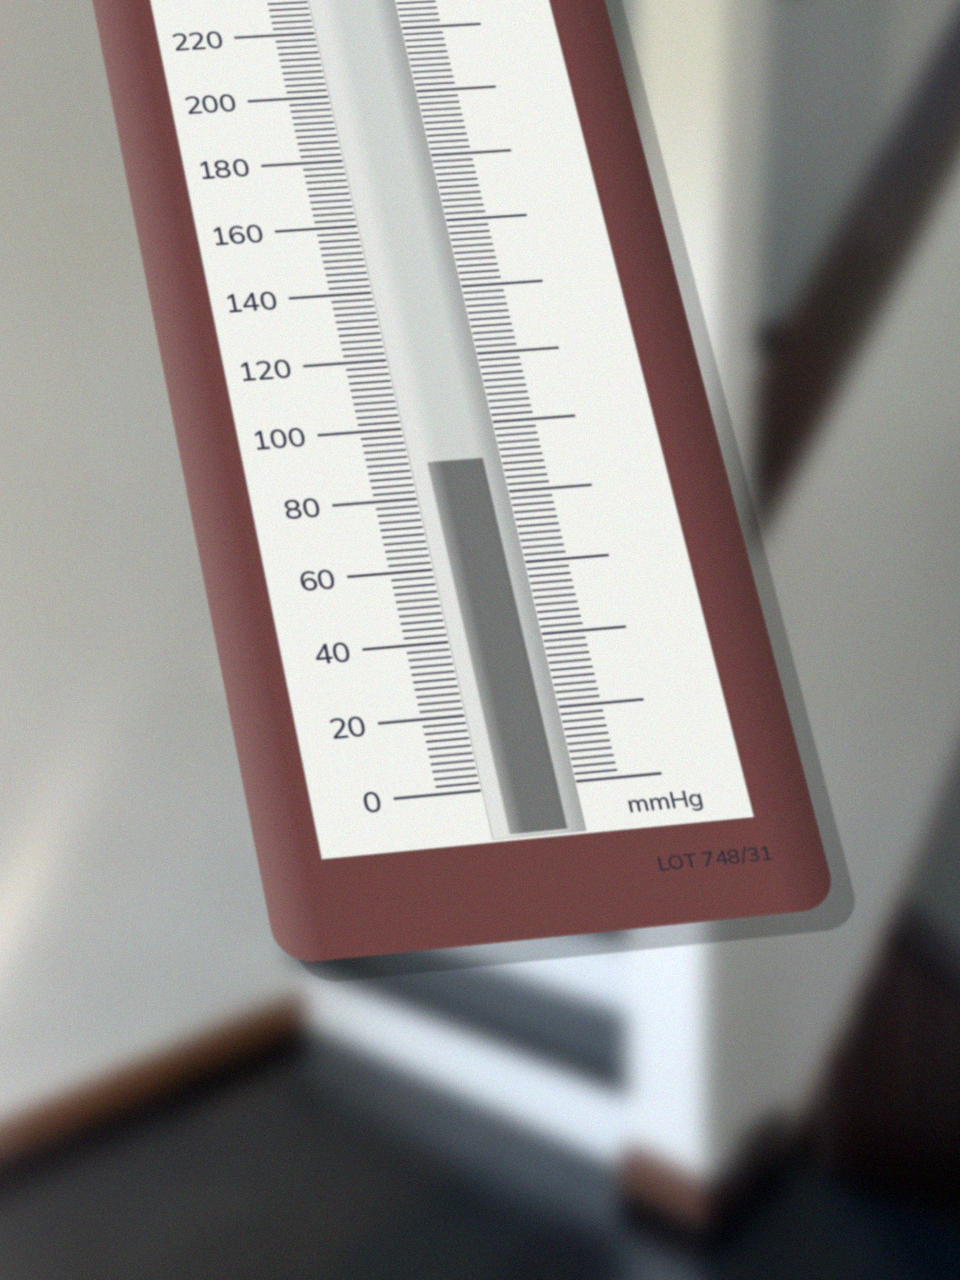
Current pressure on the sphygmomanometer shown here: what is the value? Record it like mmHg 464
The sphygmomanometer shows mmHg 90
